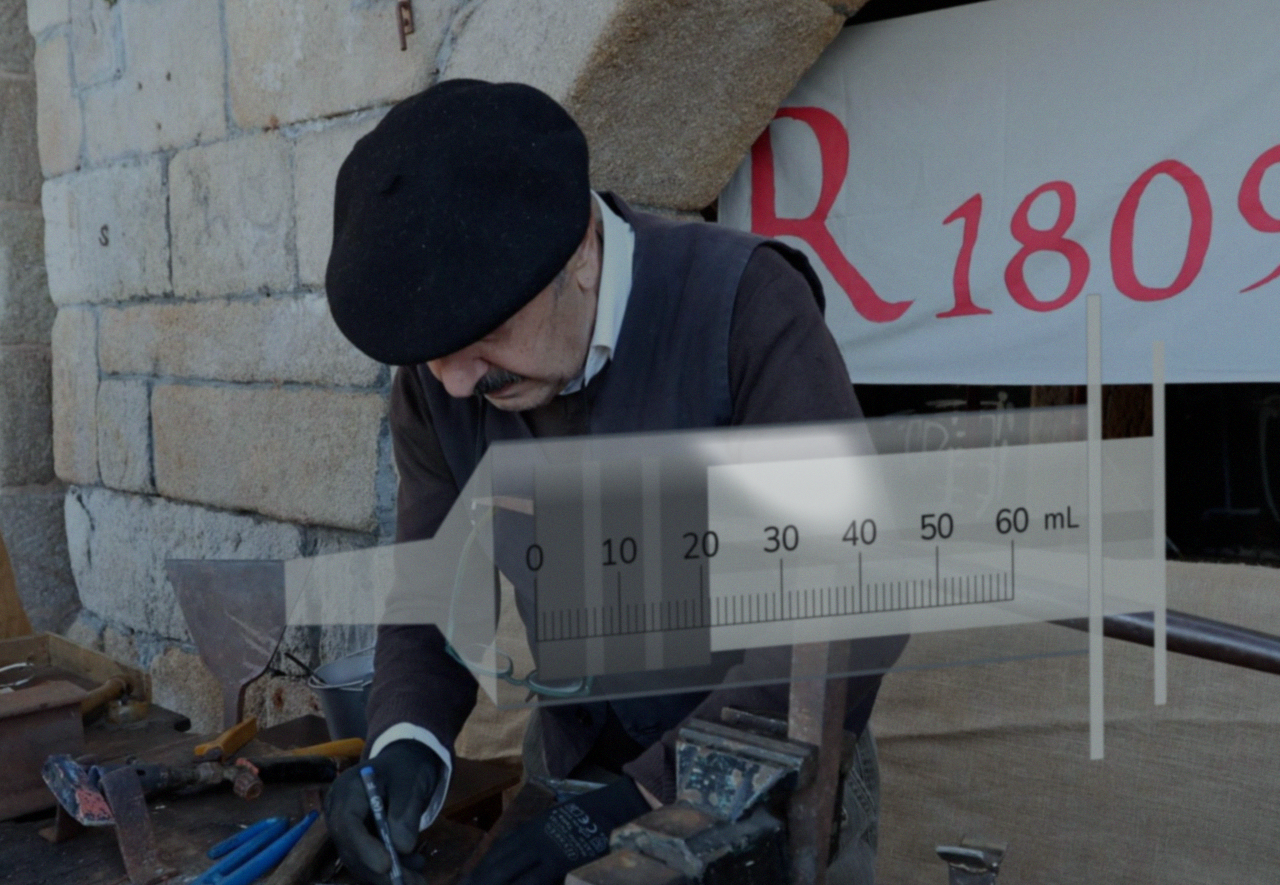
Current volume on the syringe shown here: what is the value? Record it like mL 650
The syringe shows mL 0
